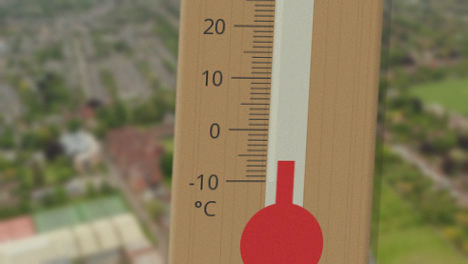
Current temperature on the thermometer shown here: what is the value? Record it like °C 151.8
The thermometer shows °C -6
